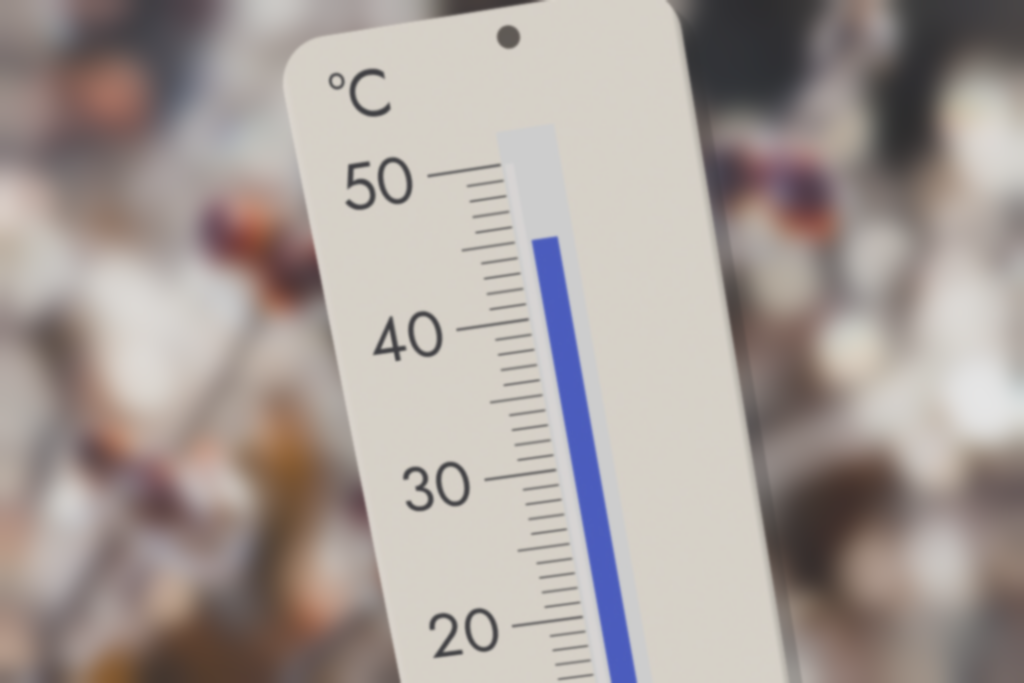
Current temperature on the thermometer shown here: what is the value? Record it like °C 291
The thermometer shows °C 45
